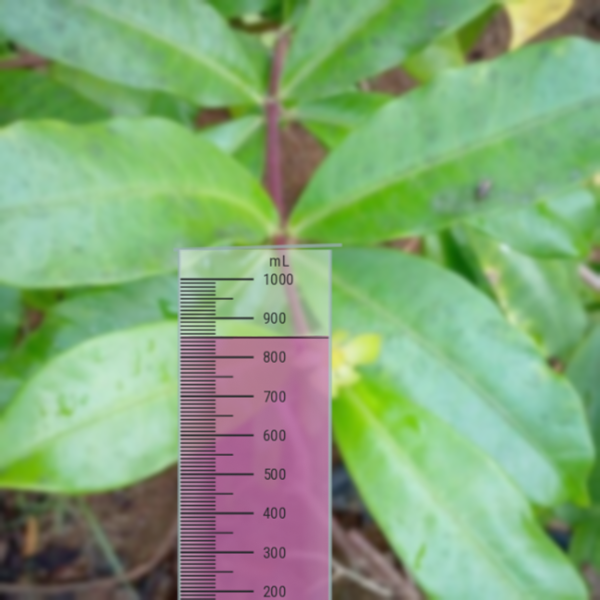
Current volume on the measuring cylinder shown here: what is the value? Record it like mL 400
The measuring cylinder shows mL 850
